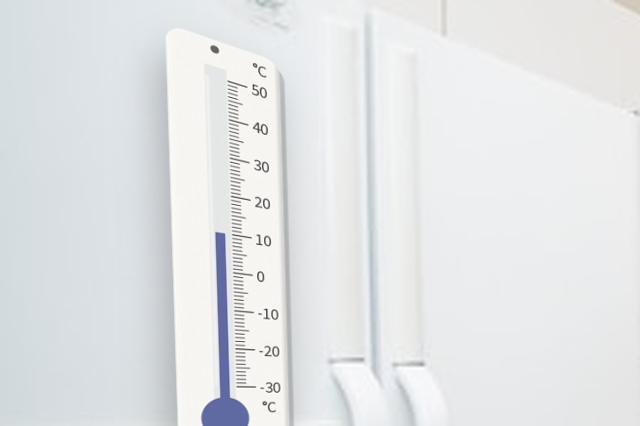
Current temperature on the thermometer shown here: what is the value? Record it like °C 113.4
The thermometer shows °C 10
